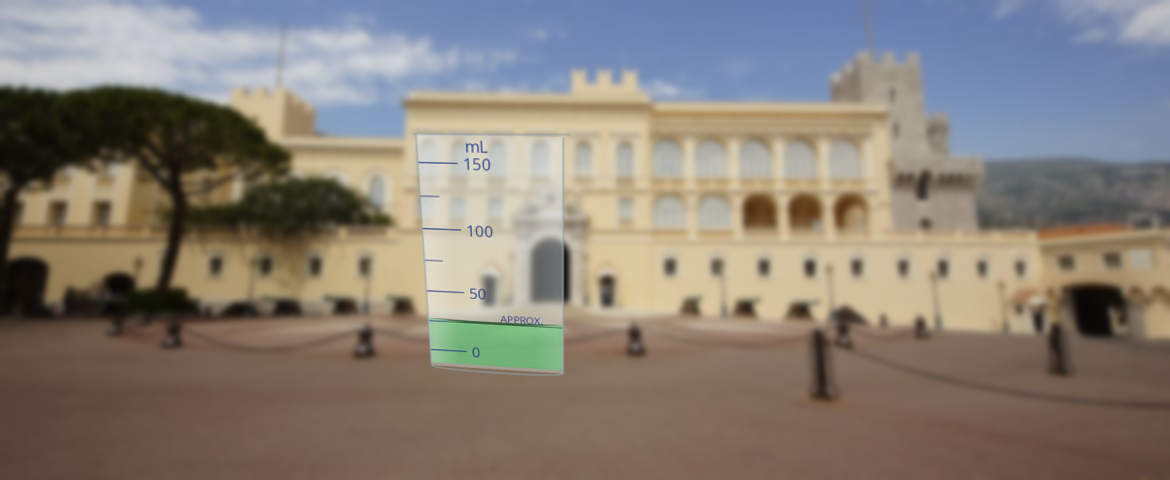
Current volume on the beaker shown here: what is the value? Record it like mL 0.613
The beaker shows mL 25
